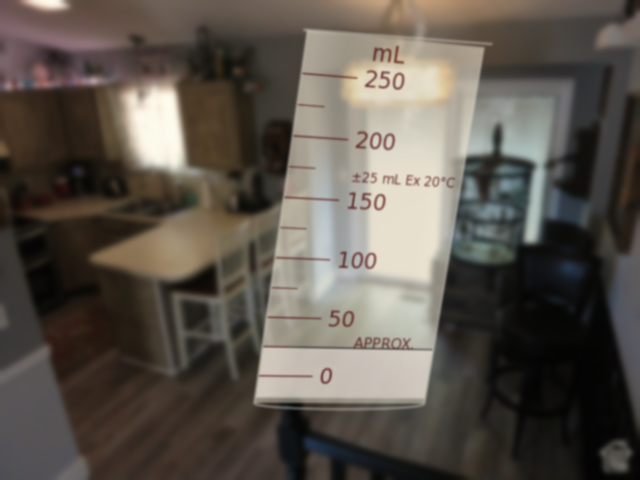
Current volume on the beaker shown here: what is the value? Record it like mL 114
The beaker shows mL 25
